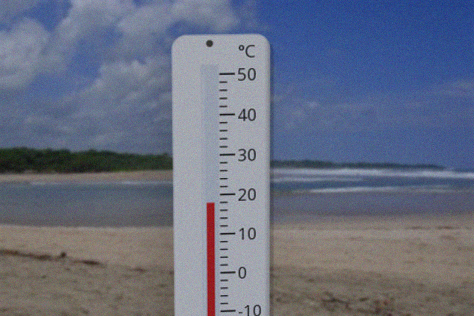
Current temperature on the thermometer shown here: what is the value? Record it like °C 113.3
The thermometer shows °C 18
